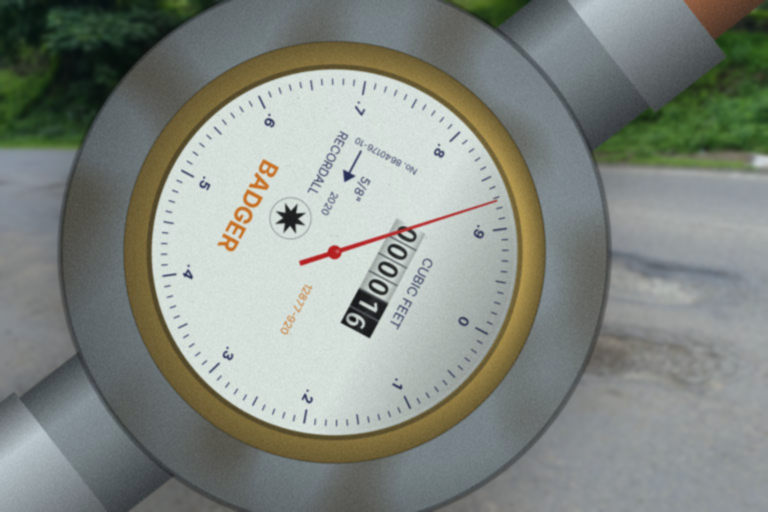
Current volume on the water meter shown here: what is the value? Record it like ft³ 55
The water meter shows ft³ 15.87
